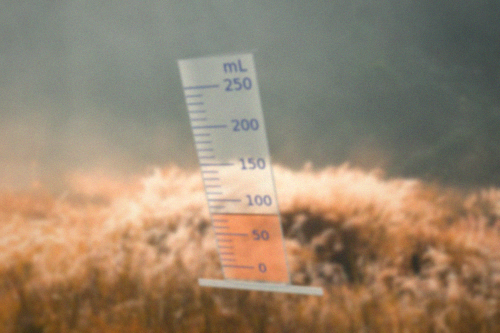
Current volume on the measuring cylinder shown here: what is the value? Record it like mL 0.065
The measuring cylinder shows mL 80
